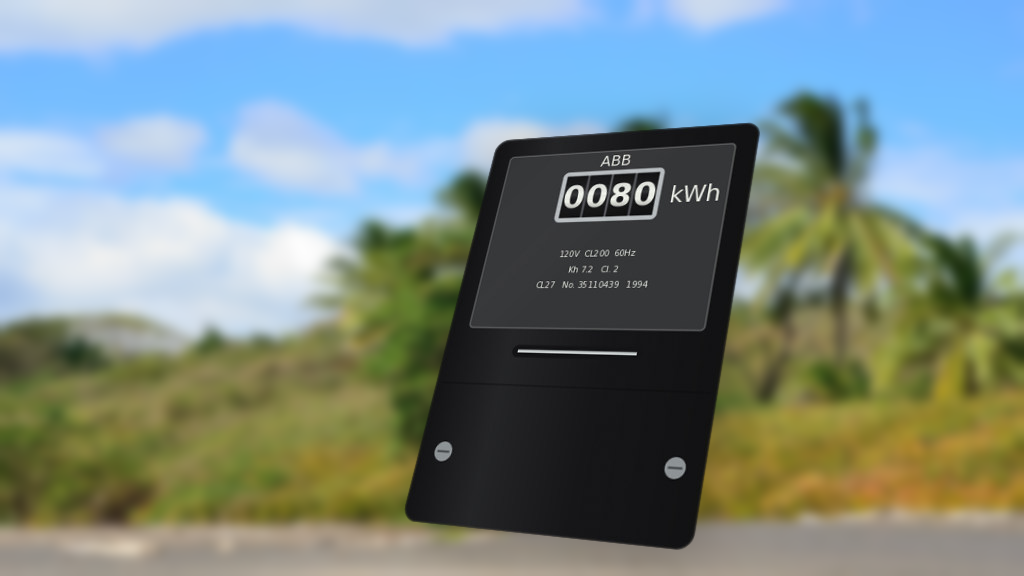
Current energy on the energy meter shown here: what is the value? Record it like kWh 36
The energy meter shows kWh 80
